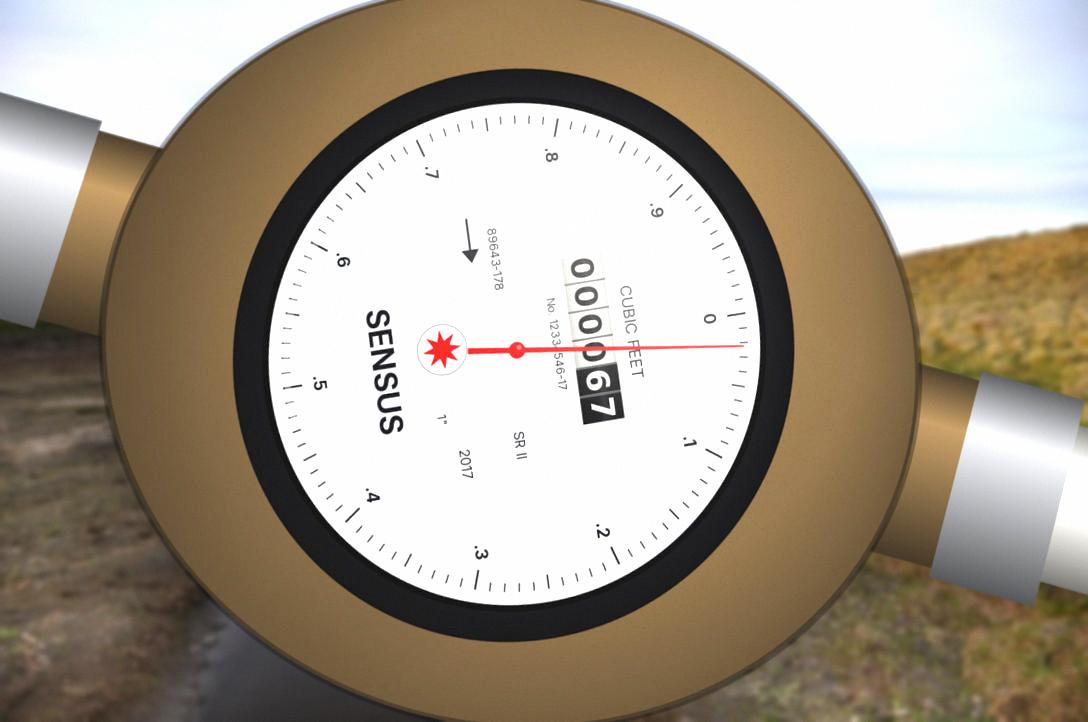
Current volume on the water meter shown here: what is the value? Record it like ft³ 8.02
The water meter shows ft³ 67.02
